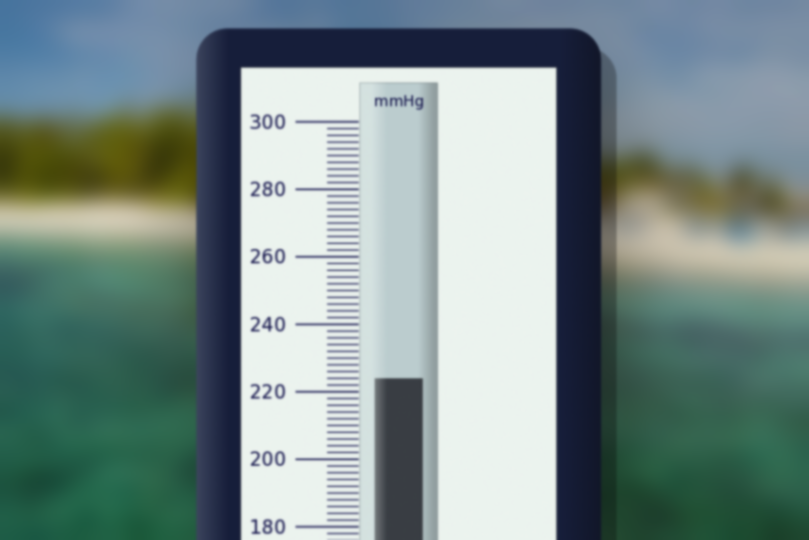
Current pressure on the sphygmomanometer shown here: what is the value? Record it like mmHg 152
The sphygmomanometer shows mmHg 224
